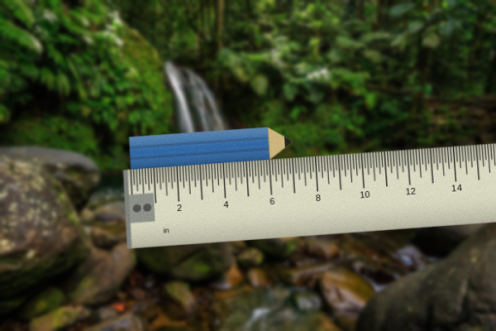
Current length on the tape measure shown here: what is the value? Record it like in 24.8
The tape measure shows in 7
